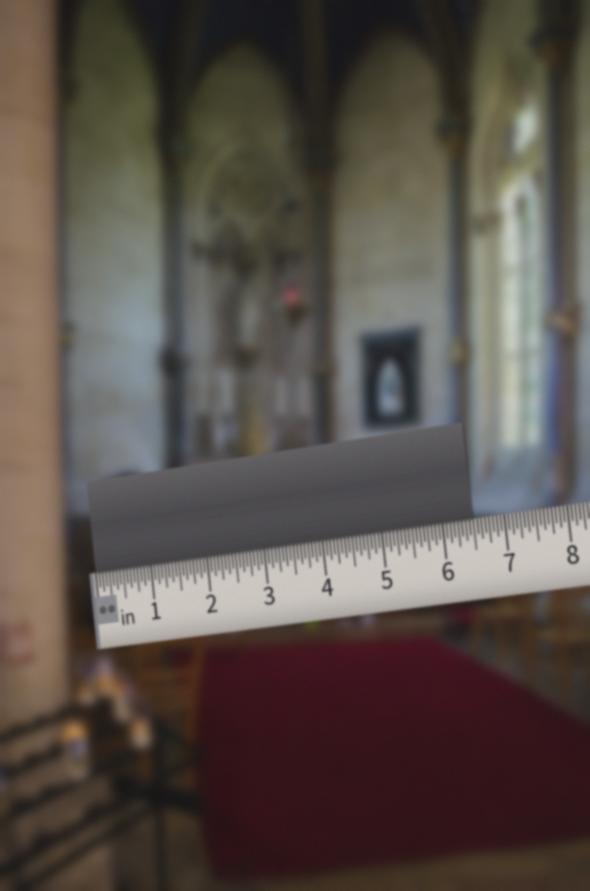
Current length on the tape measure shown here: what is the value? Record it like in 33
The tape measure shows in 6.5
